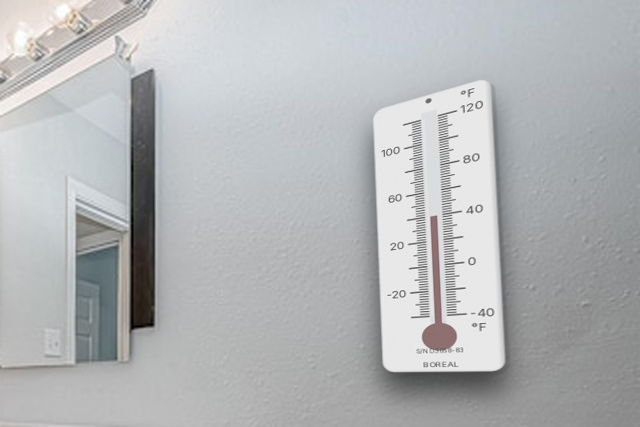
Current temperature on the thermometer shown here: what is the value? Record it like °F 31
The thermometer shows °F 40
